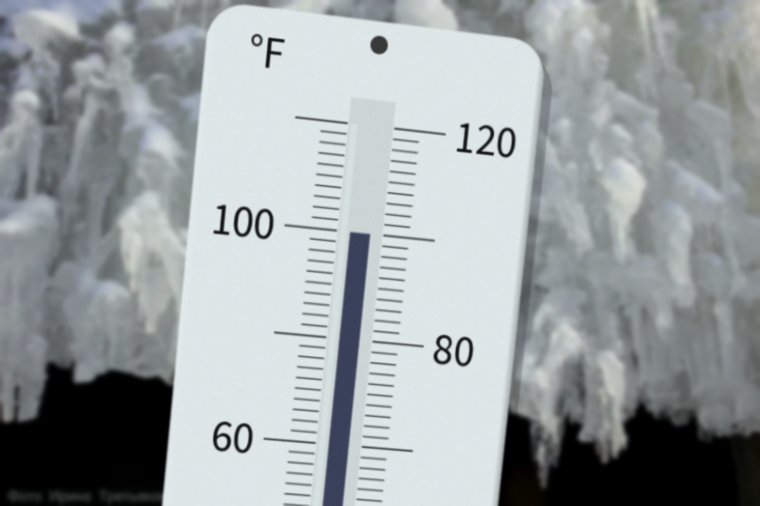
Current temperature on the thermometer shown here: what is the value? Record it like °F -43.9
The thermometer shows °F 100
